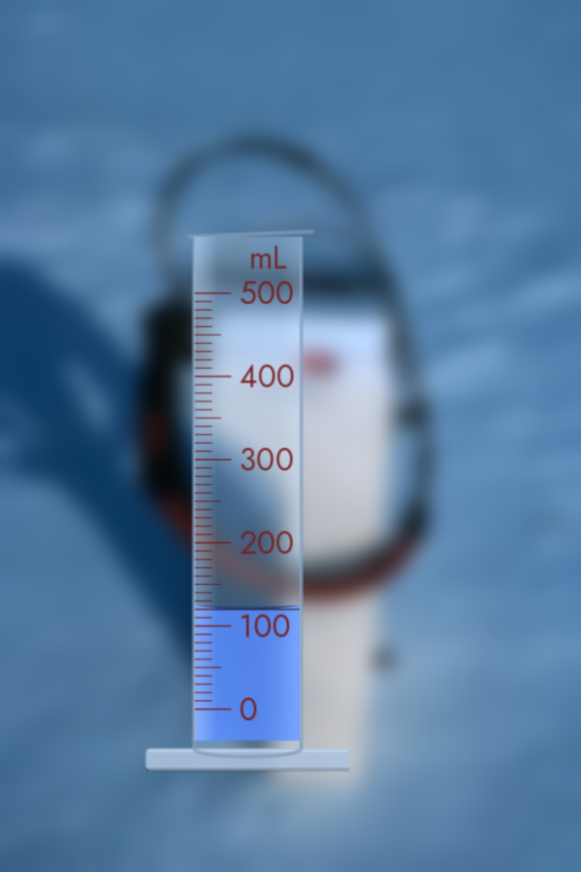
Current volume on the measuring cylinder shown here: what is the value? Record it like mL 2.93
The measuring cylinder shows mL 120
